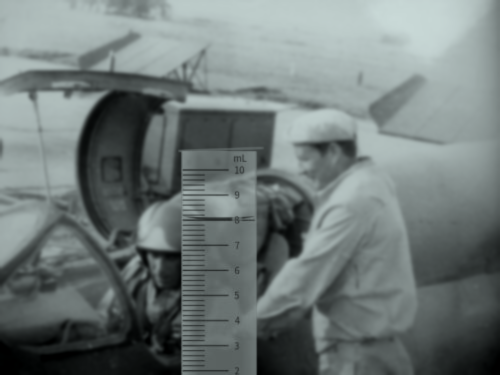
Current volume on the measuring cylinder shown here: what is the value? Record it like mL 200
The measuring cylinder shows mL 8
